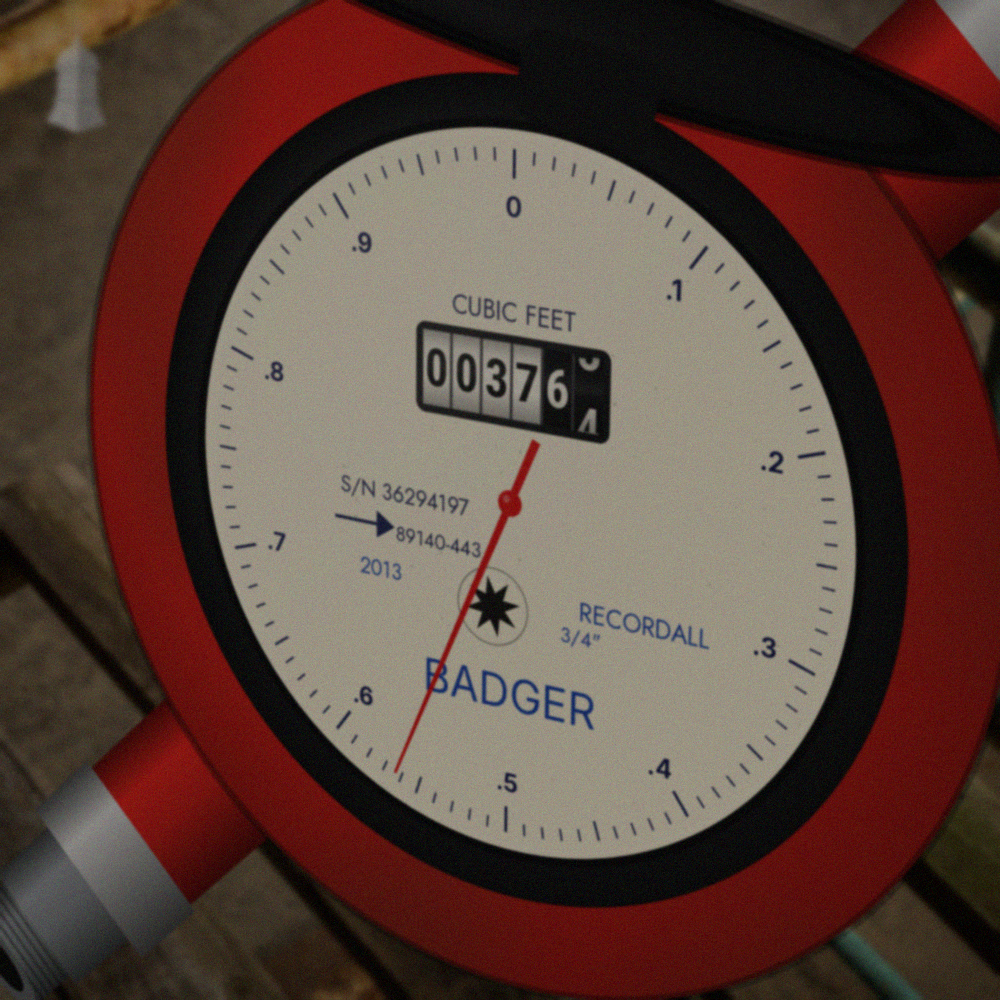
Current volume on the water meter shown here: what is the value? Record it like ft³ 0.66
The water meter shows ft³ 3763.56
